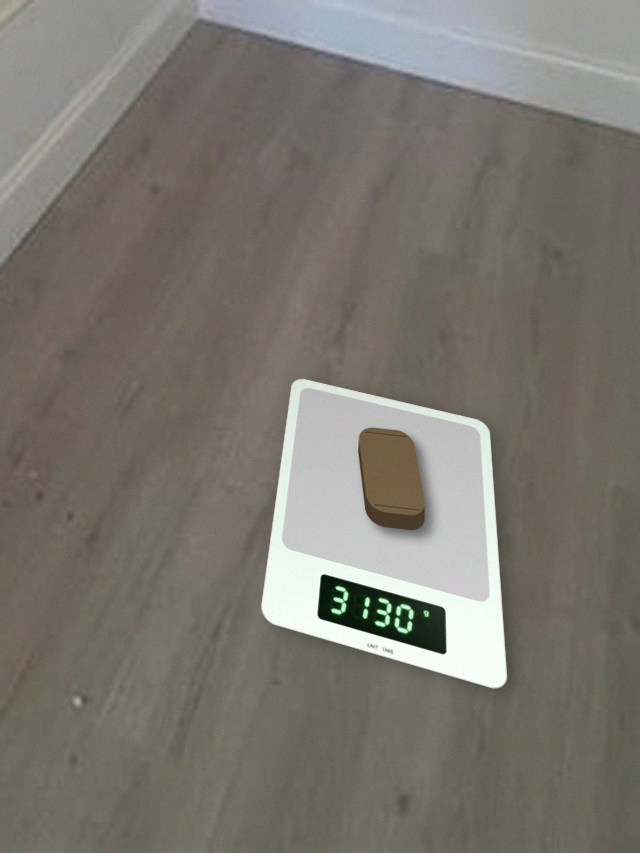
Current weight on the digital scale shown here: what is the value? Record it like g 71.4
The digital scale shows g 3130
